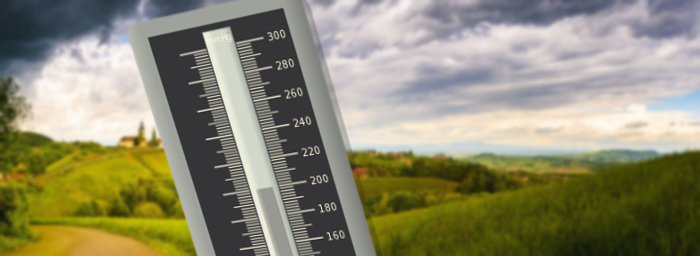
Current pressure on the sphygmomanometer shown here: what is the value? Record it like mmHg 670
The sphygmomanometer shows mmHg 200
